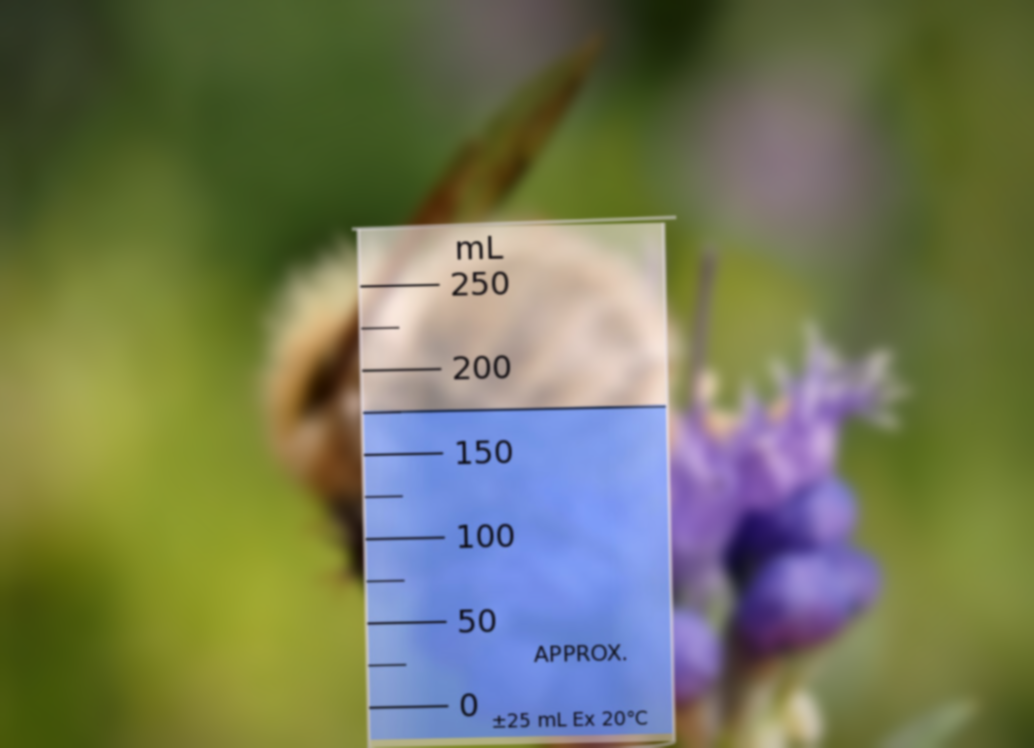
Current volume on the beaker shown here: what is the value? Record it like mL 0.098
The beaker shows mL 175
